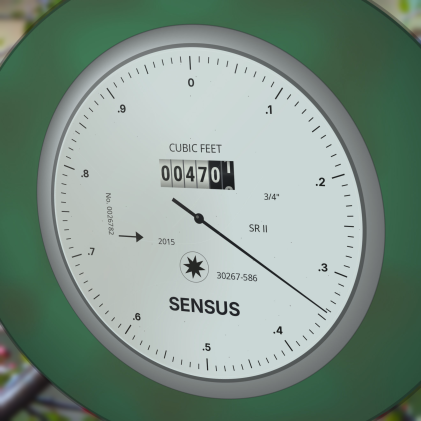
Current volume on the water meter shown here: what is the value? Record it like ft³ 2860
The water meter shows ft³ 4701.34
